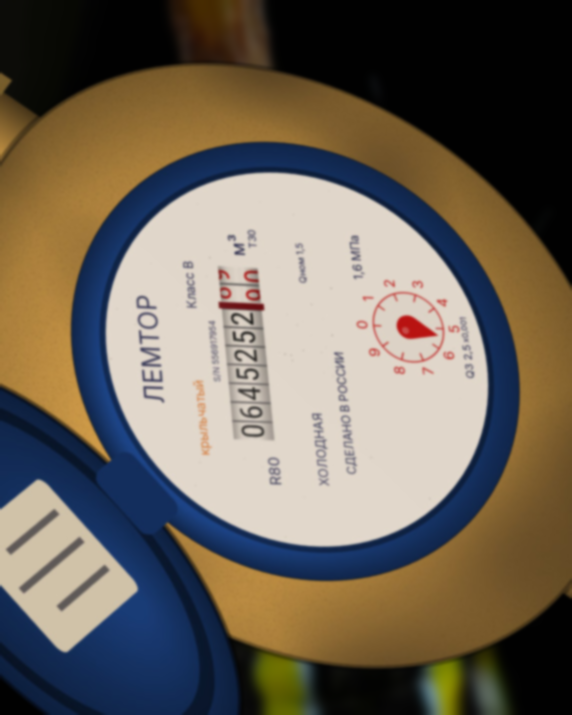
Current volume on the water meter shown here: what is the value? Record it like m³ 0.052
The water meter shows m³ 645252.895
